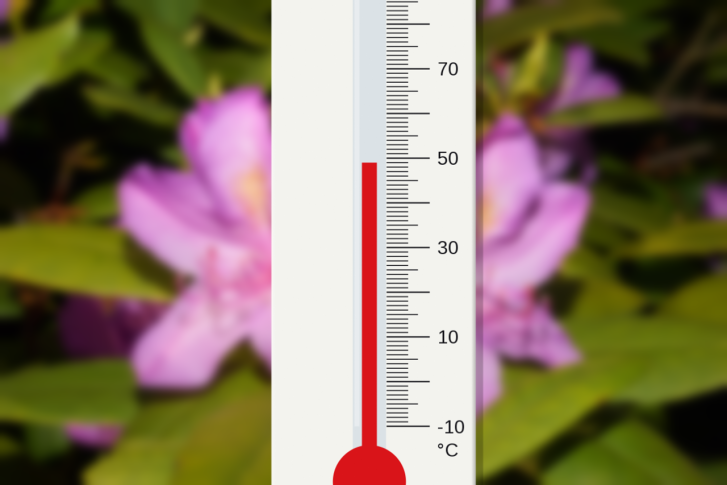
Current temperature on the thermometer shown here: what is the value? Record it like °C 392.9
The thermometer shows °C 49
